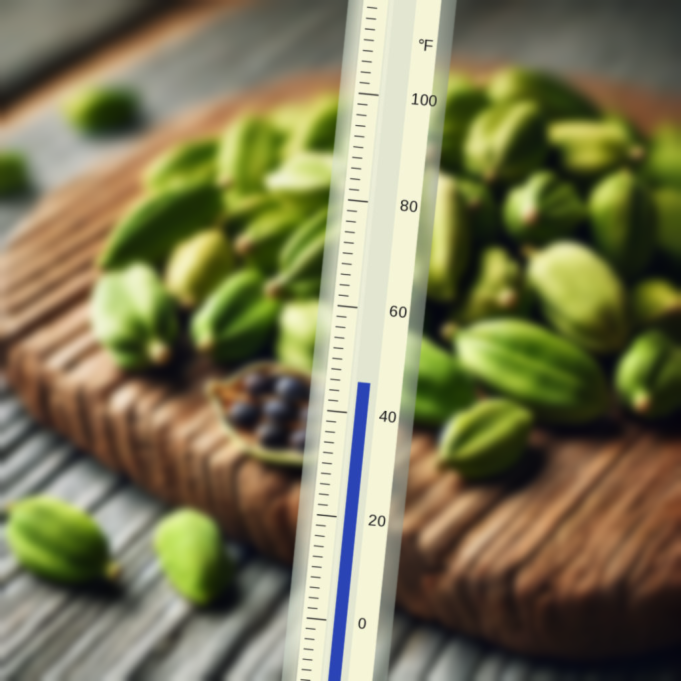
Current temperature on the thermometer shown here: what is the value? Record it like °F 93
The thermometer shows °F 46
